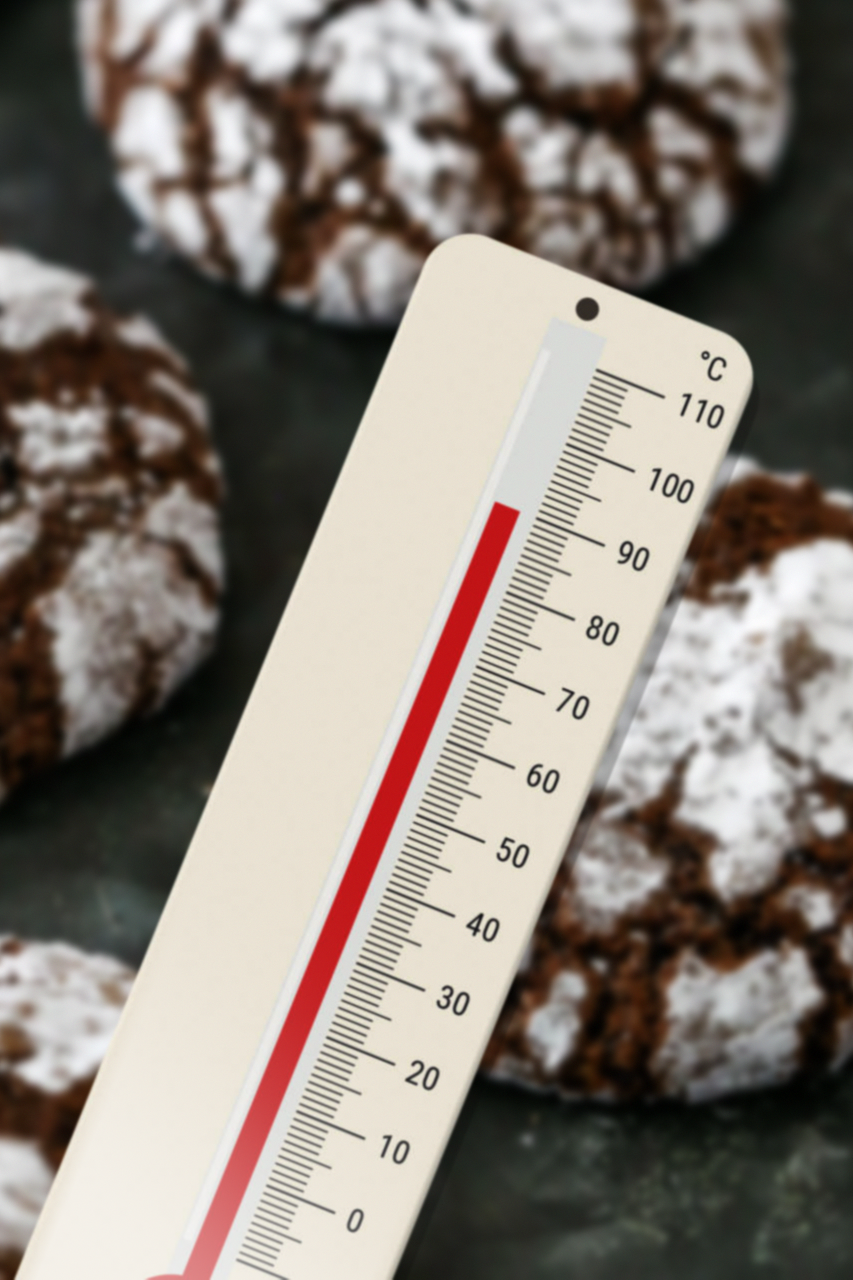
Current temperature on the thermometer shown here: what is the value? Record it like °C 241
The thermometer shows °C 90
